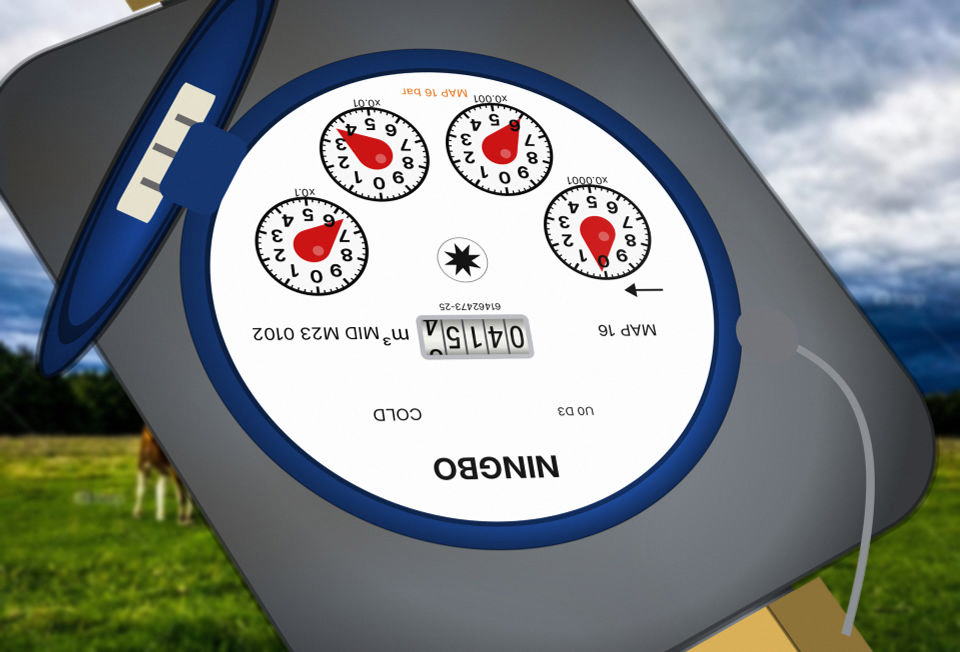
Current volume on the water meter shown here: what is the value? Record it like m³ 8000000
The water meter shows m³ 4153.6360
